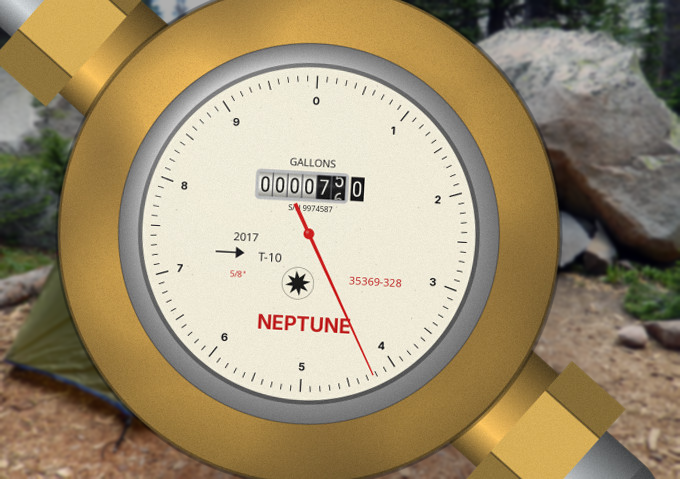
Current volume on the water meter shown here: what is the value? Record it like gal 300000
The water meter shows gal 754.2
